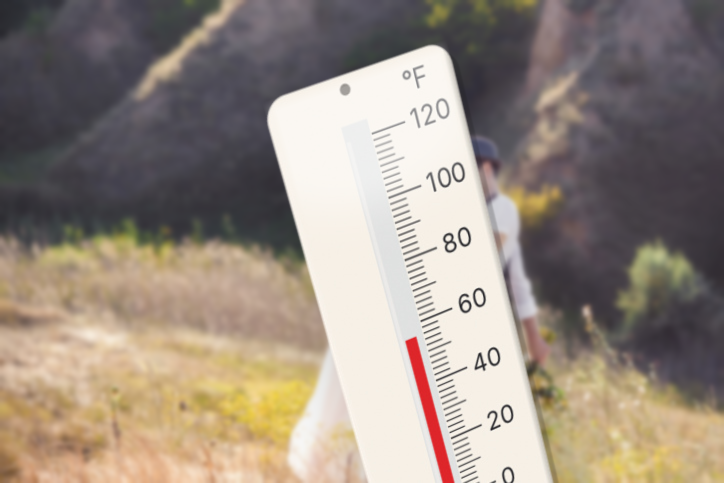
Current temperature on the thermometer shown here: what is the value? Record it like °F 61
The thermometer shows °F 56
